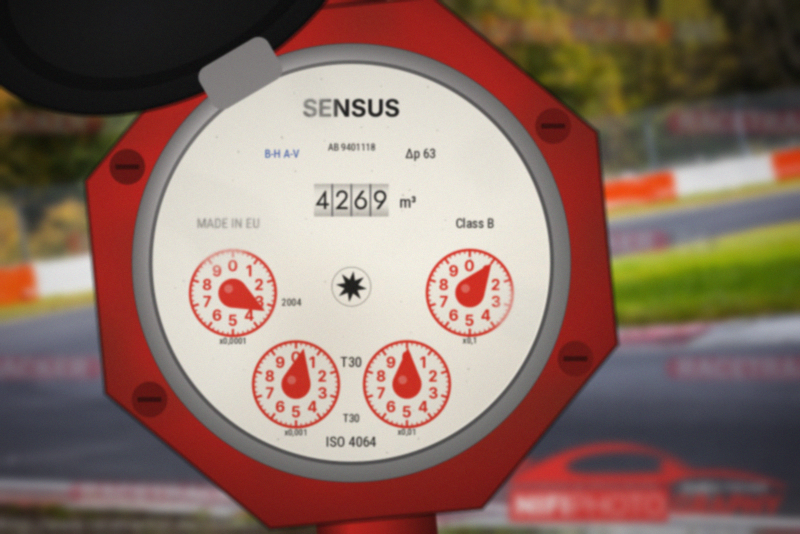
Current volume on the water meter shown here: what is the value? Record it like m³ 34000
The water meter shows m³ 4269.1003
